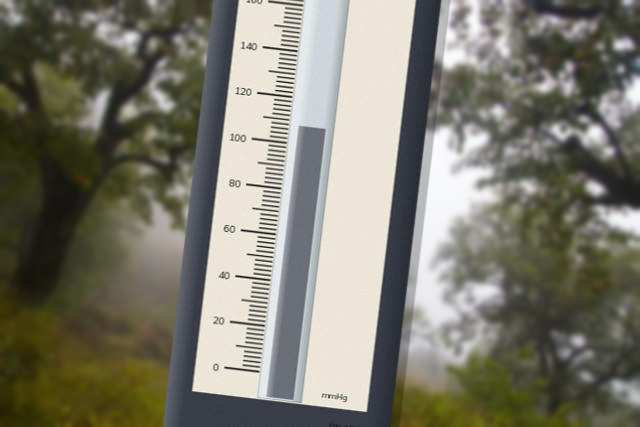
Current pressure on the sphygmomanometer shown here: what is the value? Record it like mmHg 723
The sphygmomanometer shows mmHg 108
